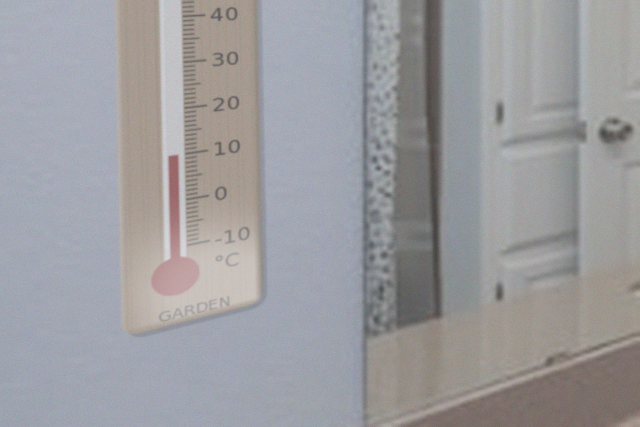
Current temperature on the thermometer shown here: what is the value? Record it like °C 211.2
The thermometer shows °C 10
